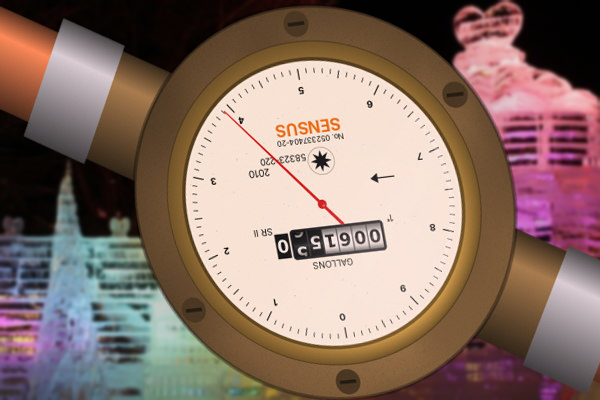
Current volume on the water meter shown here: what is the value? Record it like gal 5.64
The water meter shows gal 61553.9
